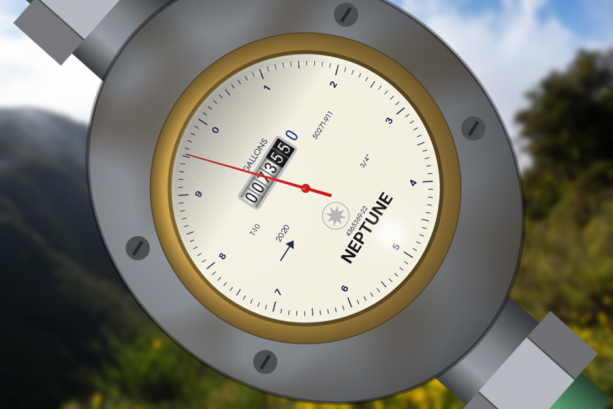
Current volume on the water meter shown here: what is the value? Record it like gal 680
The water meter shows gal 73549.5
